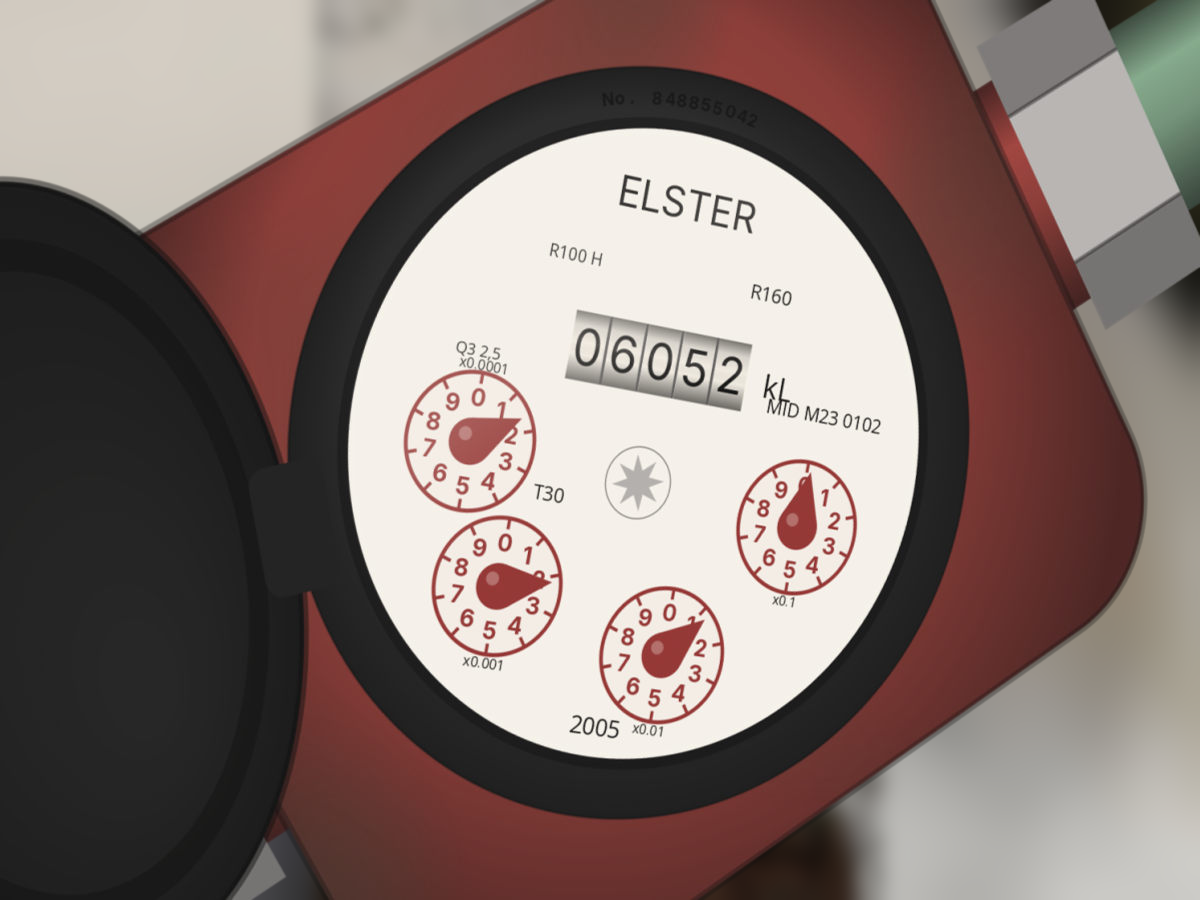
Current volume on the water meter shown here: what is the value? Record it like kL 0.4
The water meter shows kL 6052.0121
